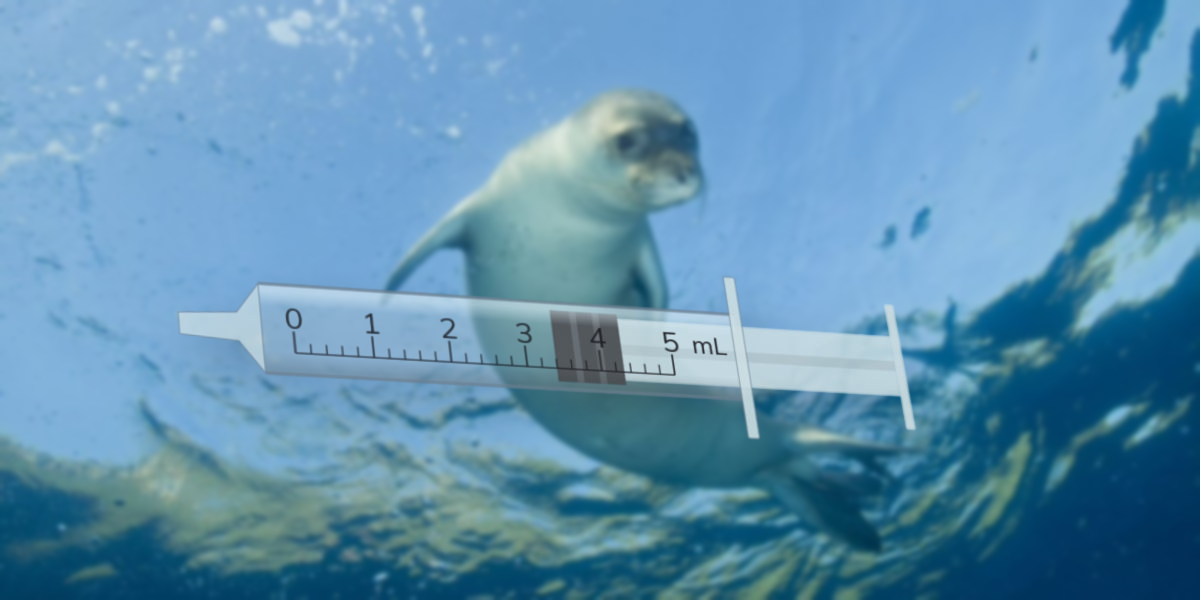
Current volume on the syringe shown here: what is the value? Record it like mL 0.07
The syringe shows mL 3.4
